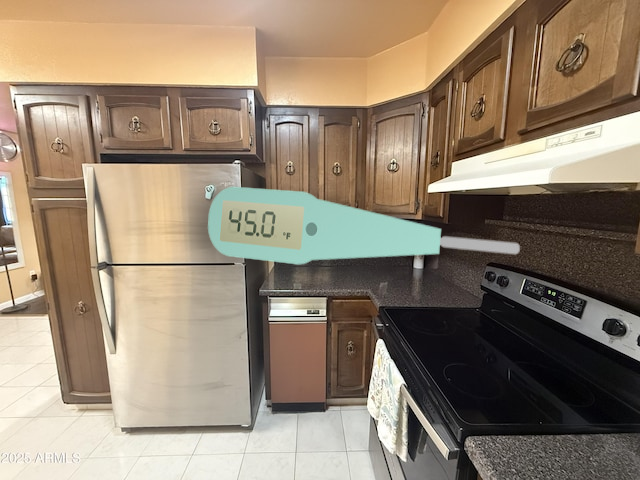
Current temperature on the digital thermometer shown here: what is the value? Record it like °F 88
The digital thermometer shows °F 45.0
